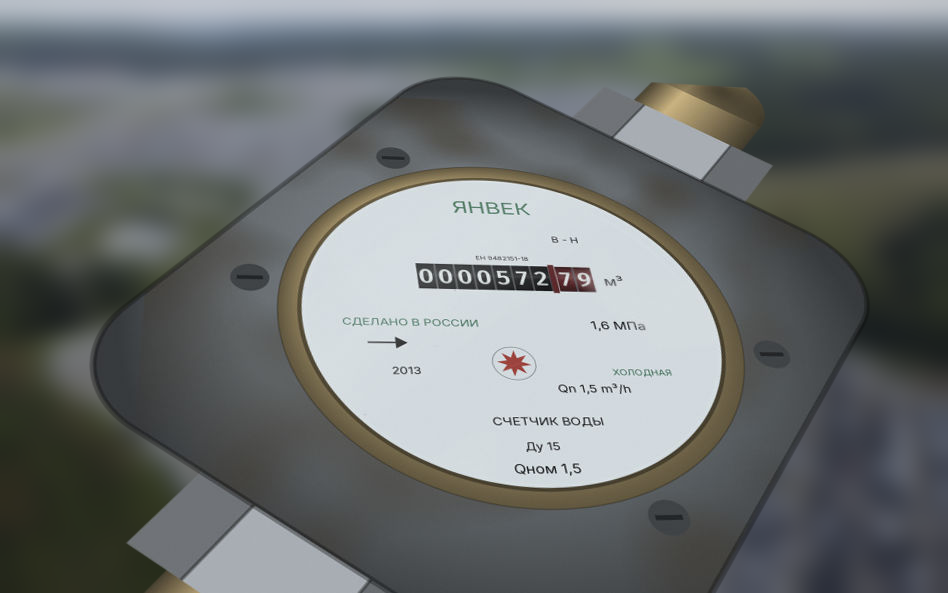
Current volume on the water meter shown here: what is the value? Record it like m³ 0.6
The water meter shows m³ 572.79
